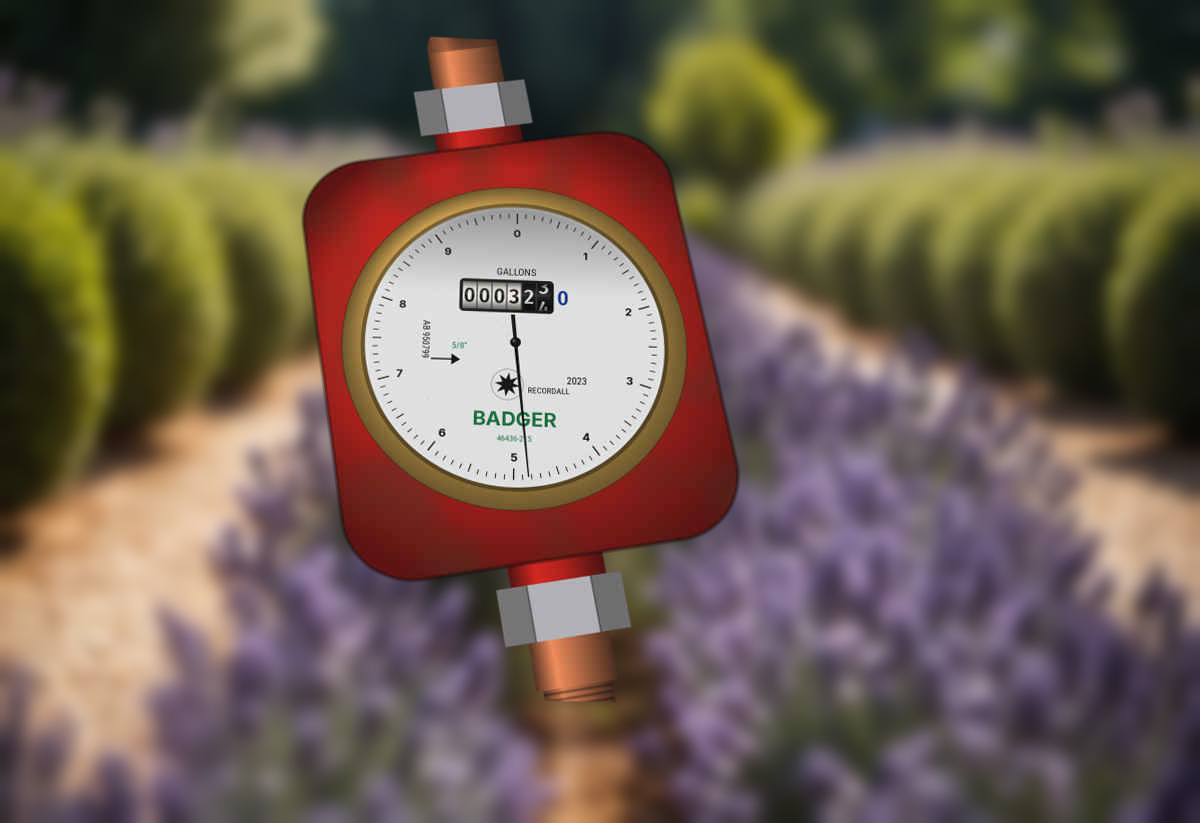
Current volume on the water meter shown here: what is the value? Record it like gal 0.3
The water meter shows gal 3234.8
